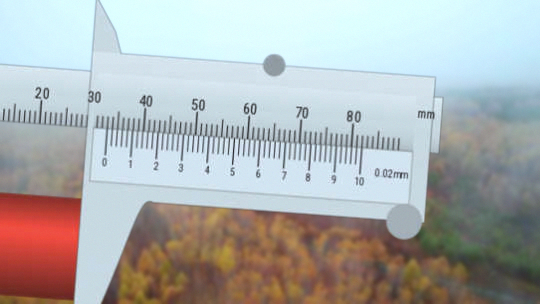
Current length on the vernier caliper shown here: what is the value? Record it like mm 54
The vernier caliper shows mm 33.0
